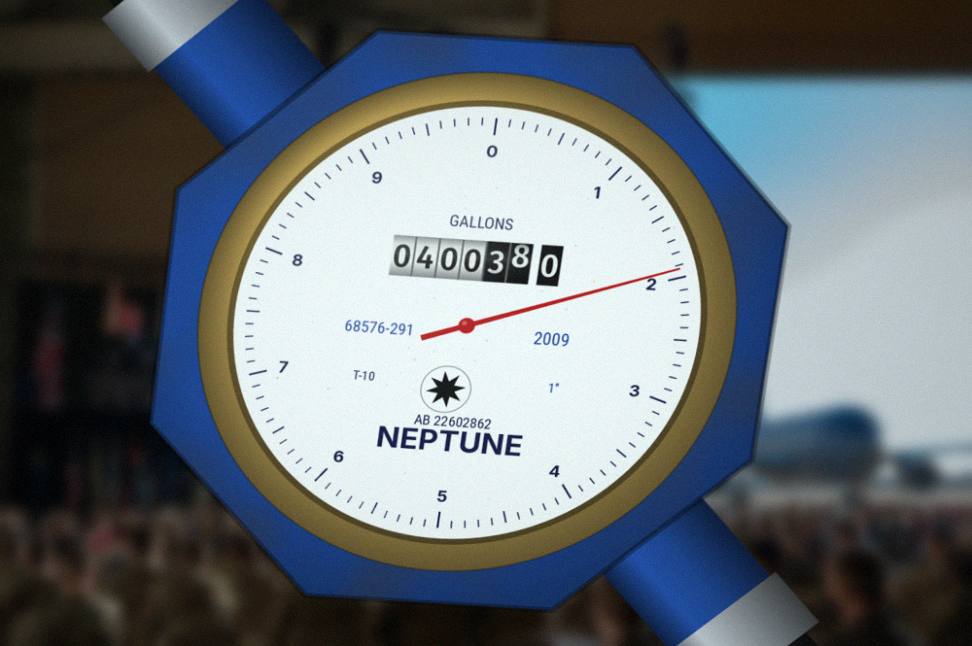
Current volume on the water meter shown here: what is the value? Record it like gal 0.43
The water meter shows gal 400381.9
